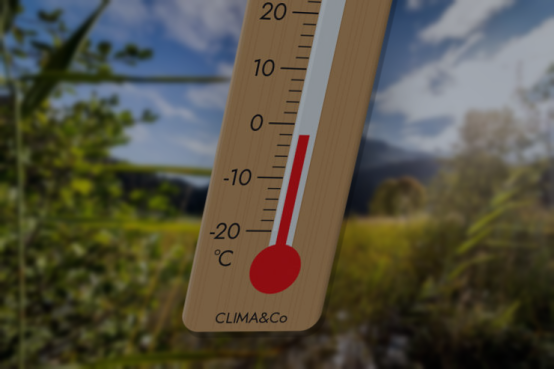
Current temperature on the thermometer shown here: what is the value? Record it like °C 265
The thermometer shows °C -2
